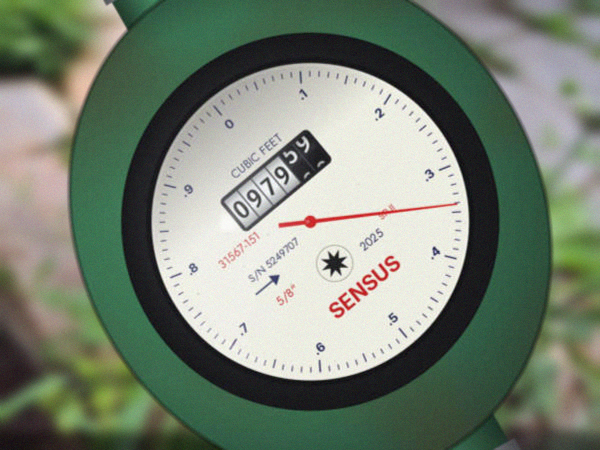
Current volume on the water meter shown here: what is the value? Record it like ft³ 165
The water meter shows ft³ 97959.34
